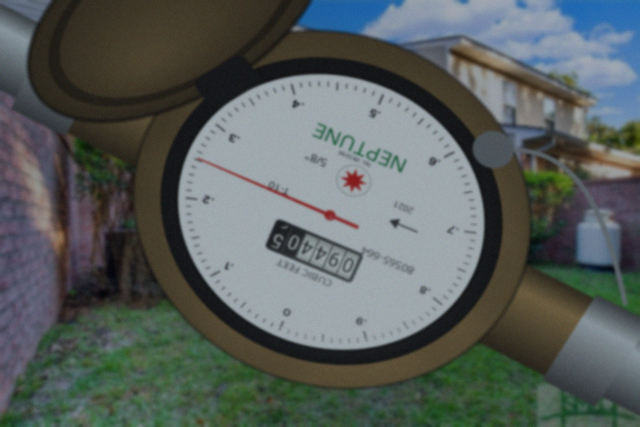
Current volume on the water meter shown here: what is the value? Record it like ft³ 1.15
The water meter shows ft³ 94405.25
